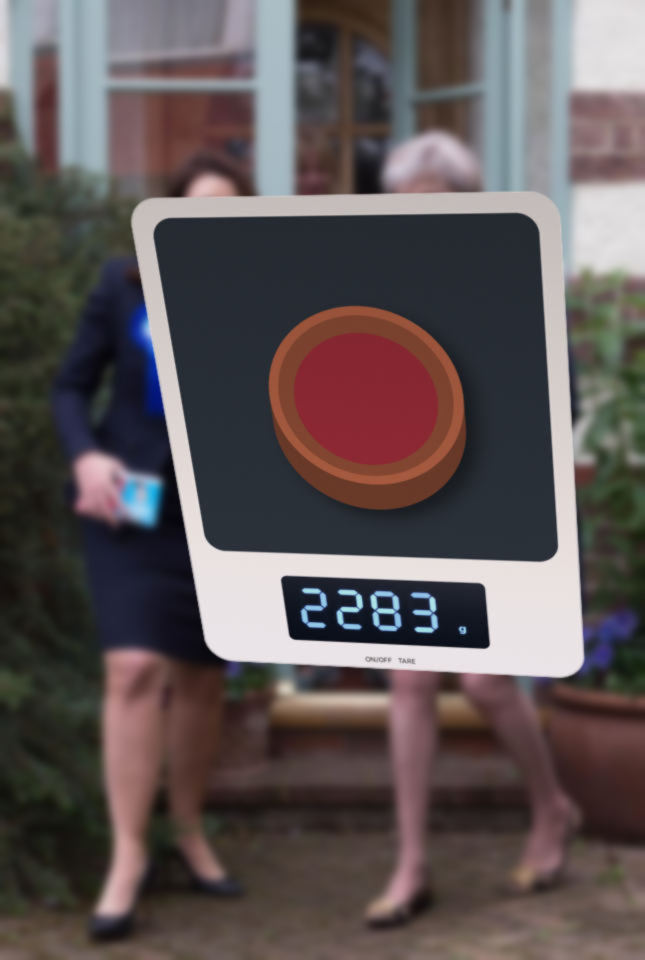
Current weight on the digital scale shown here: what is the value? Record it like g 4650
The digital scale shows g 2283
